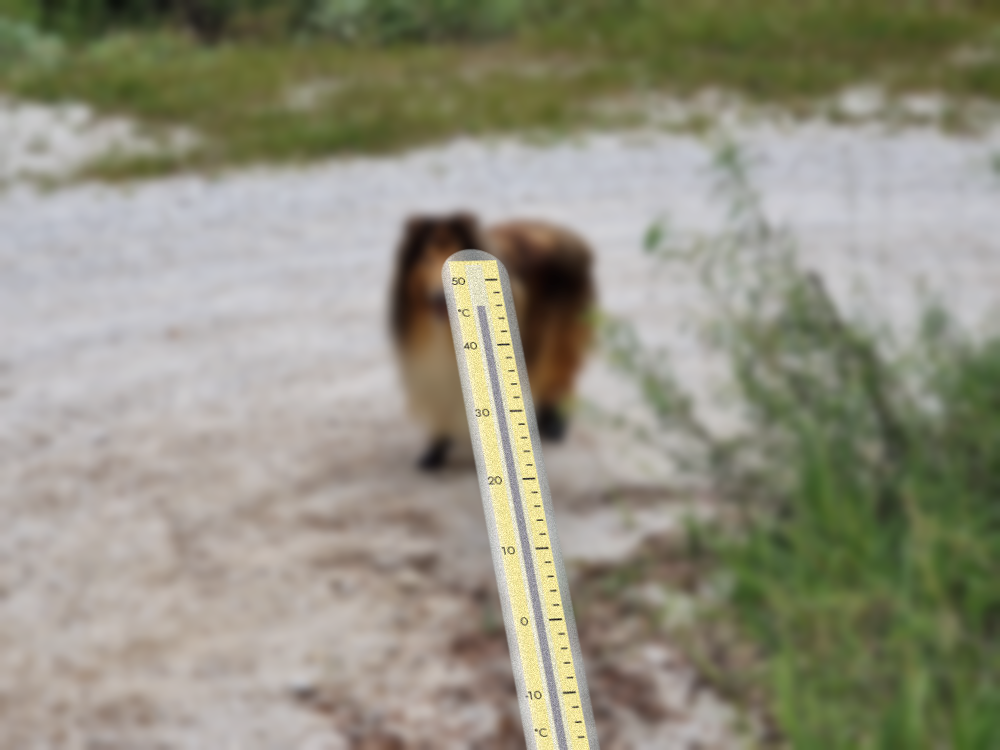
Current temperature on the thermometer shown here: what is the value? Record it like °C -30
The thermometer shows °C 46
